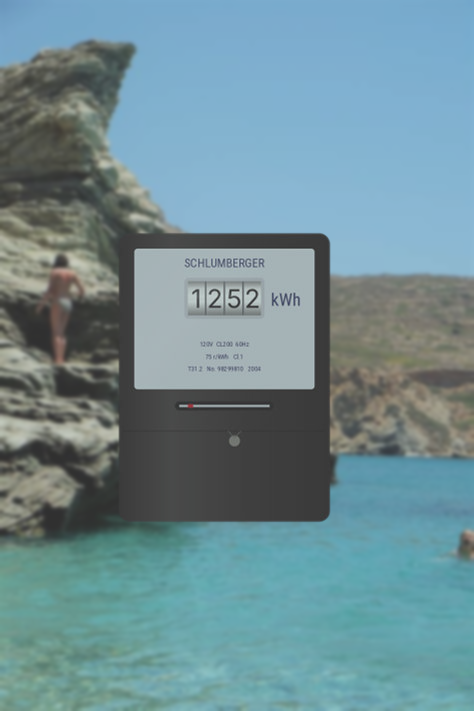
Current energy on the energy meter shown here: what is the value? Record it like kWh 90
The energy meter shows kWh 1252
